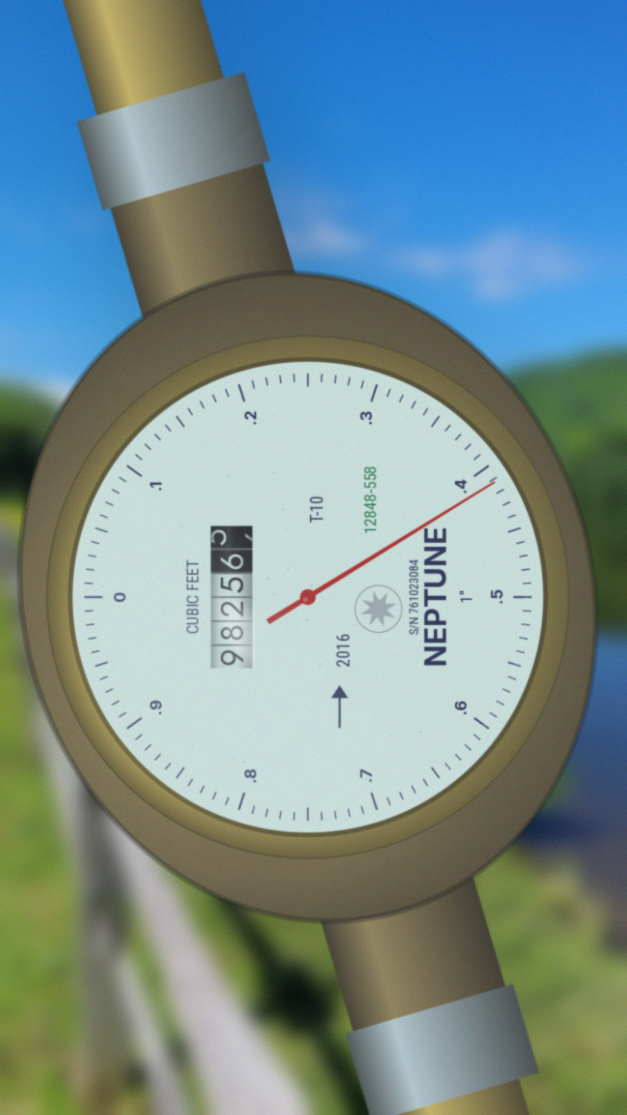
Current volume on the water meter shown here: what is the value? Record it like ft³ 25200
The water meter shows ft³ 982565.41
